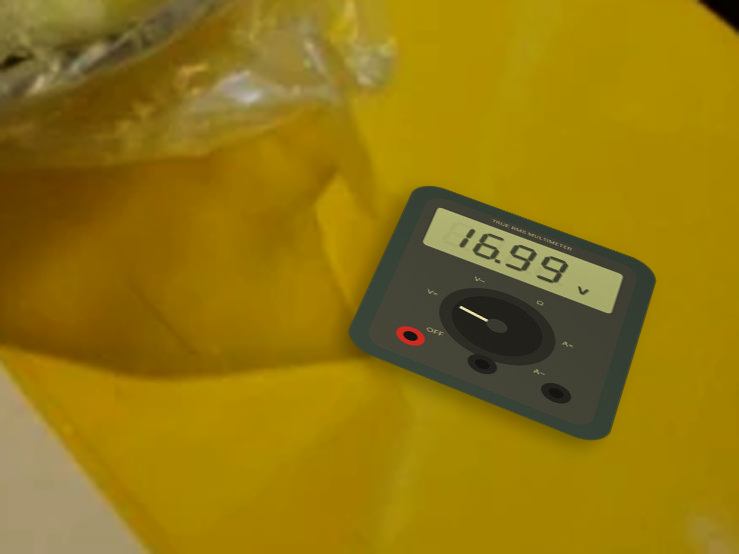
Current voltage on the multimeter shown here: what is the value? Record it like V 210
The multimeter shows V 16.99
